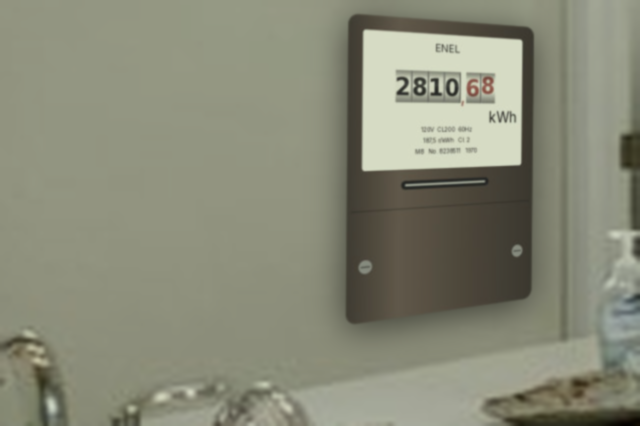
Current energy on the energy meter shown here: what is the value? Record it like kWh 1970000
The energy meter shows kWh 2810.68
